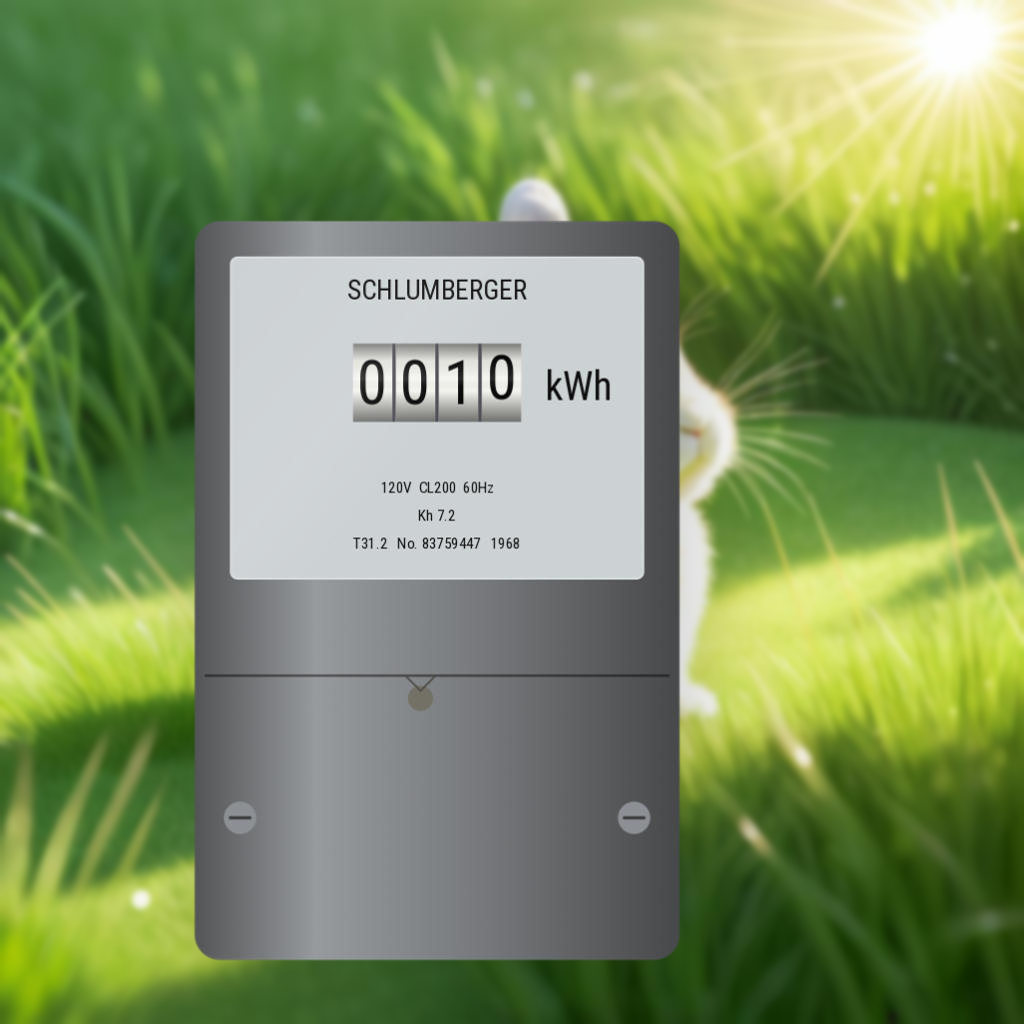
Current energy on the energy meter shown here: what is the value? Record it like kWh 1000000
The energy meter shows kWh 10
